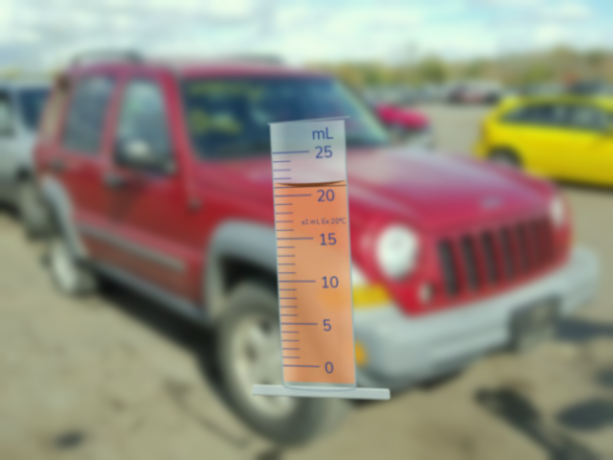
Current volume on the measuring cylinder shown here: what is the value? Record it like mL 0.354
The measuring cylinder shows mL 21
